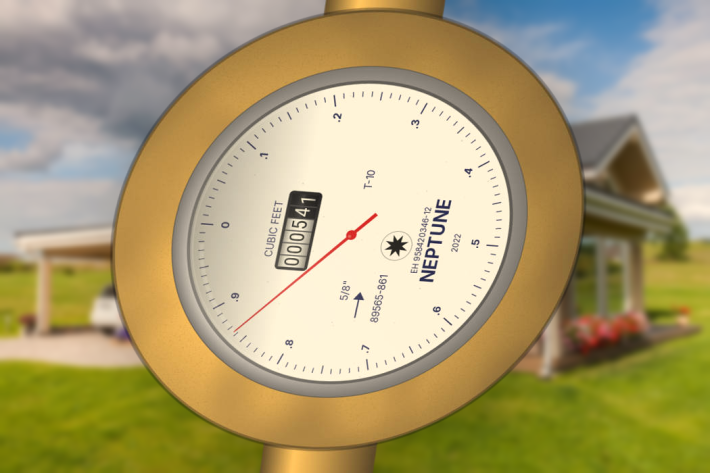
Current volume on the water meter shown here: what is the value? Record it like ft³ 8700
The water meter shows ft³ 540.86
